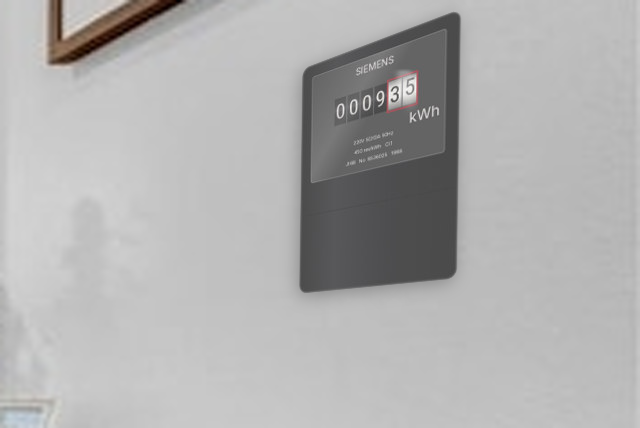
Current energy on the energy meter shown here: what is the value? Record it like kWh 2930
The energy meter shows kWh 9.35
